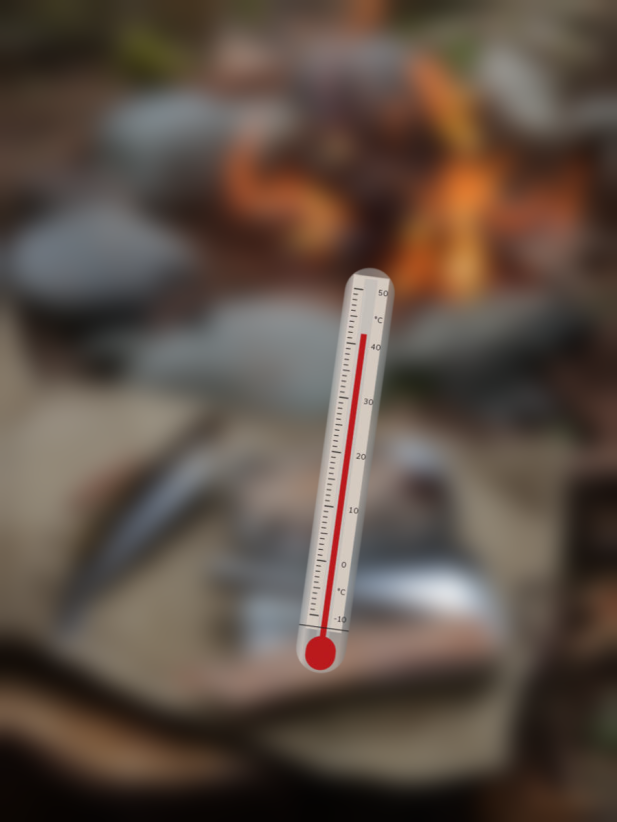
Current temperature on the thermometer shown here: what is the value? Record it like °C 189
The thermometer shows °C 42
